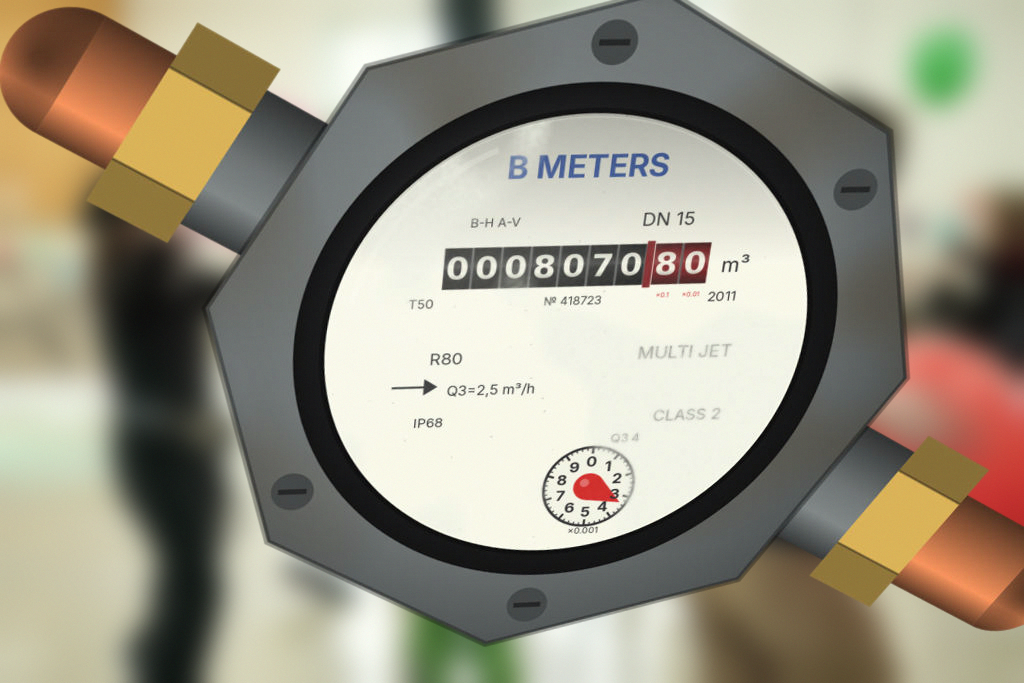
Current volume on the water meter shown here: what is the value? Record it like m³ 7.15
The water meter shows m³ 8070.803
